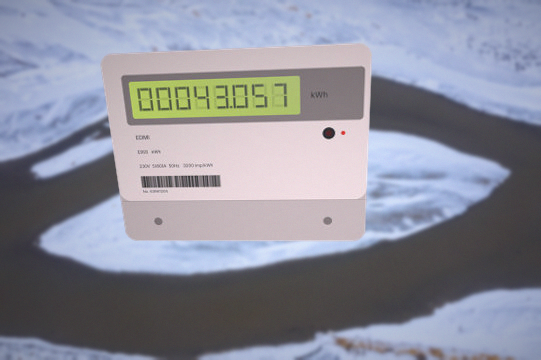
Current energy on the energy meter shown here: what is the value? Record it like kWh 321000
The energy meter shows kWh 43.057
